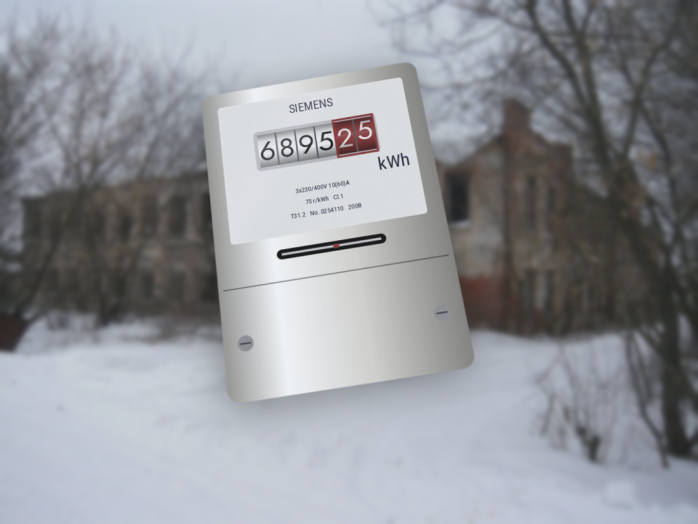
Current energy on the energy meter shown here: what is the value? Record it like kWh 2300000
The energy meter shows kWh 6895.25
